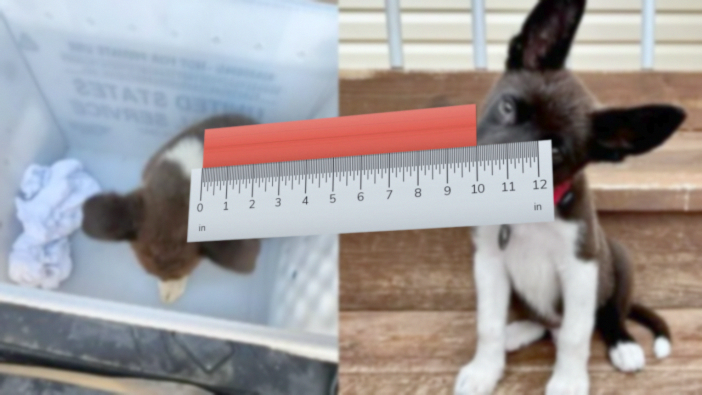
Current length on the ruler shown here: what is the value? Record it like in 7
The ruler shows in 10
